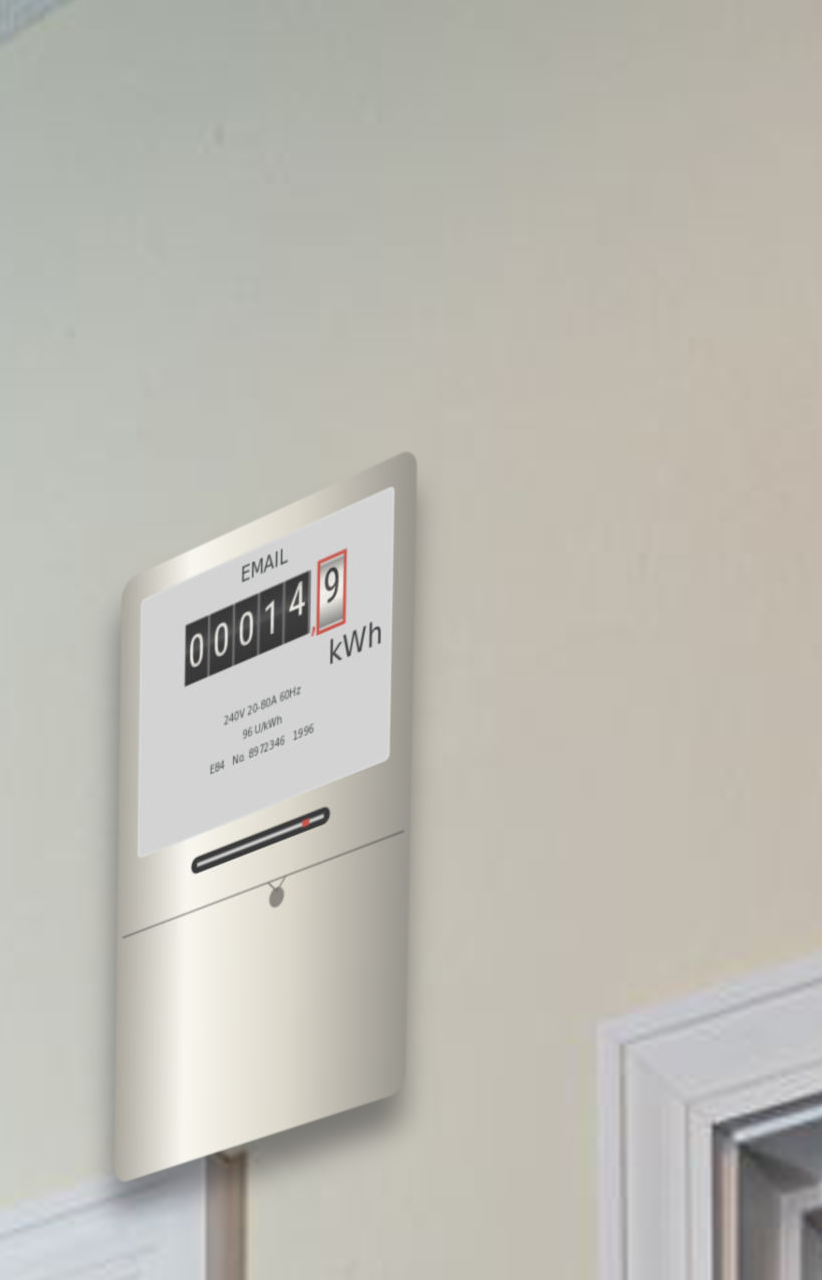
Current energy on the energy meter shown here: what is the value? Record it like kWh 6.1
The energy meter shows kWh 14.9
